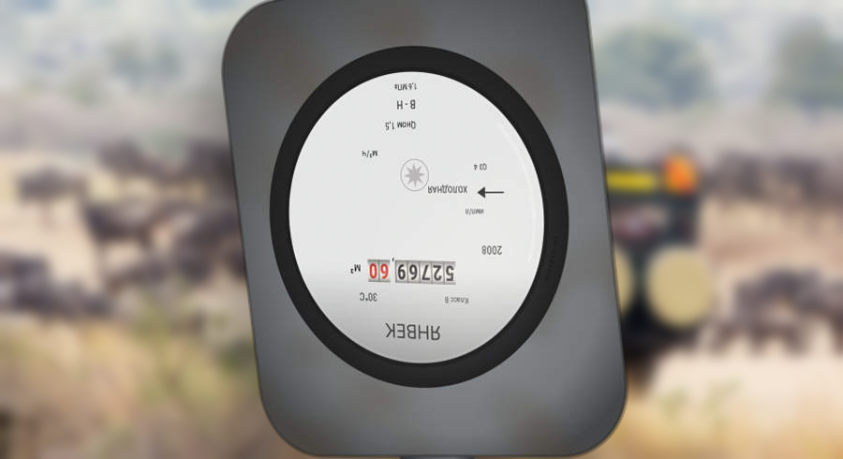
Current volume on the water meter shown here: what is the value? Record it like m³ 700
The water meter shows m³ 52769.60
